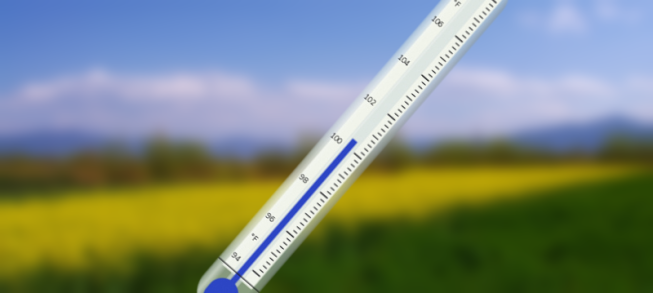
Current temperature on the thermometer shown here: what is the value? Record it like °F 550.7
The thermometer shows °F 100.4
